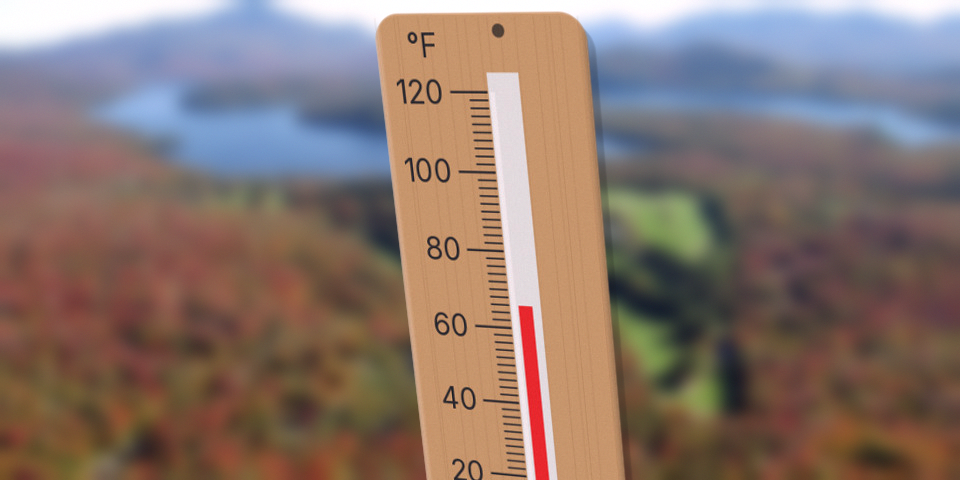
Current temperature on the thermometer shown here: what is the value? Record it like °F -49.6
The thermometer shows °F 66
